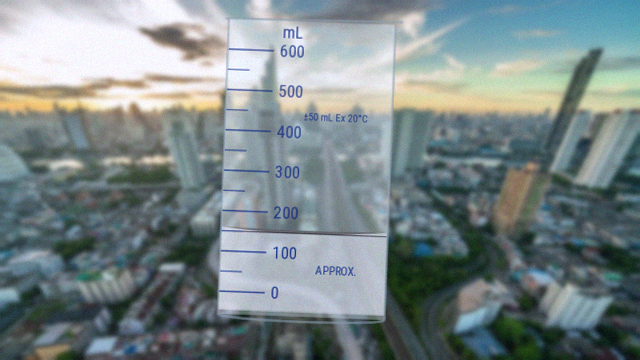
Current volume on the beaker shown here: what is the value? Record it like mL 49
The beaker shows mL 150
